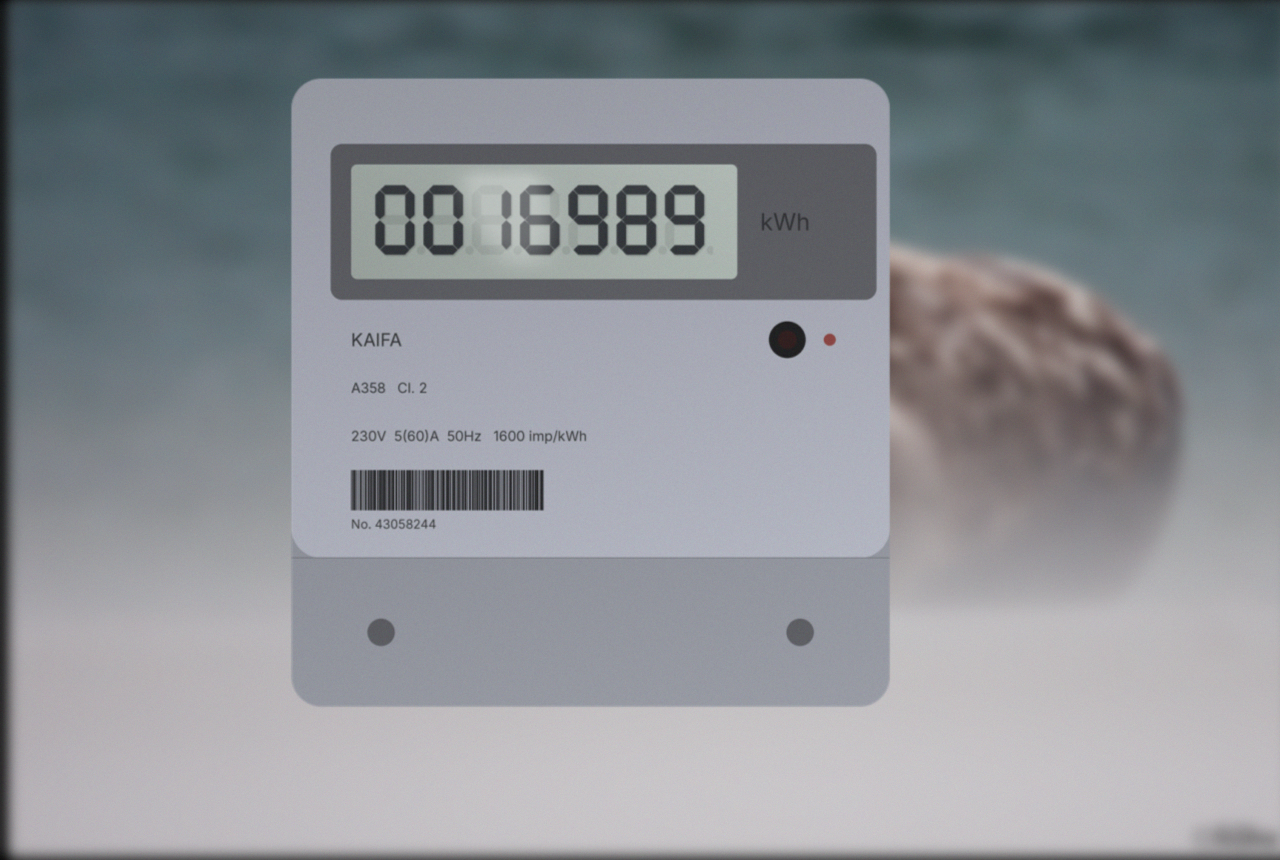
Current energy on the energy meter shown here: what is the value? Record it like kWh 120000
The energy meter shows kWh 16989
